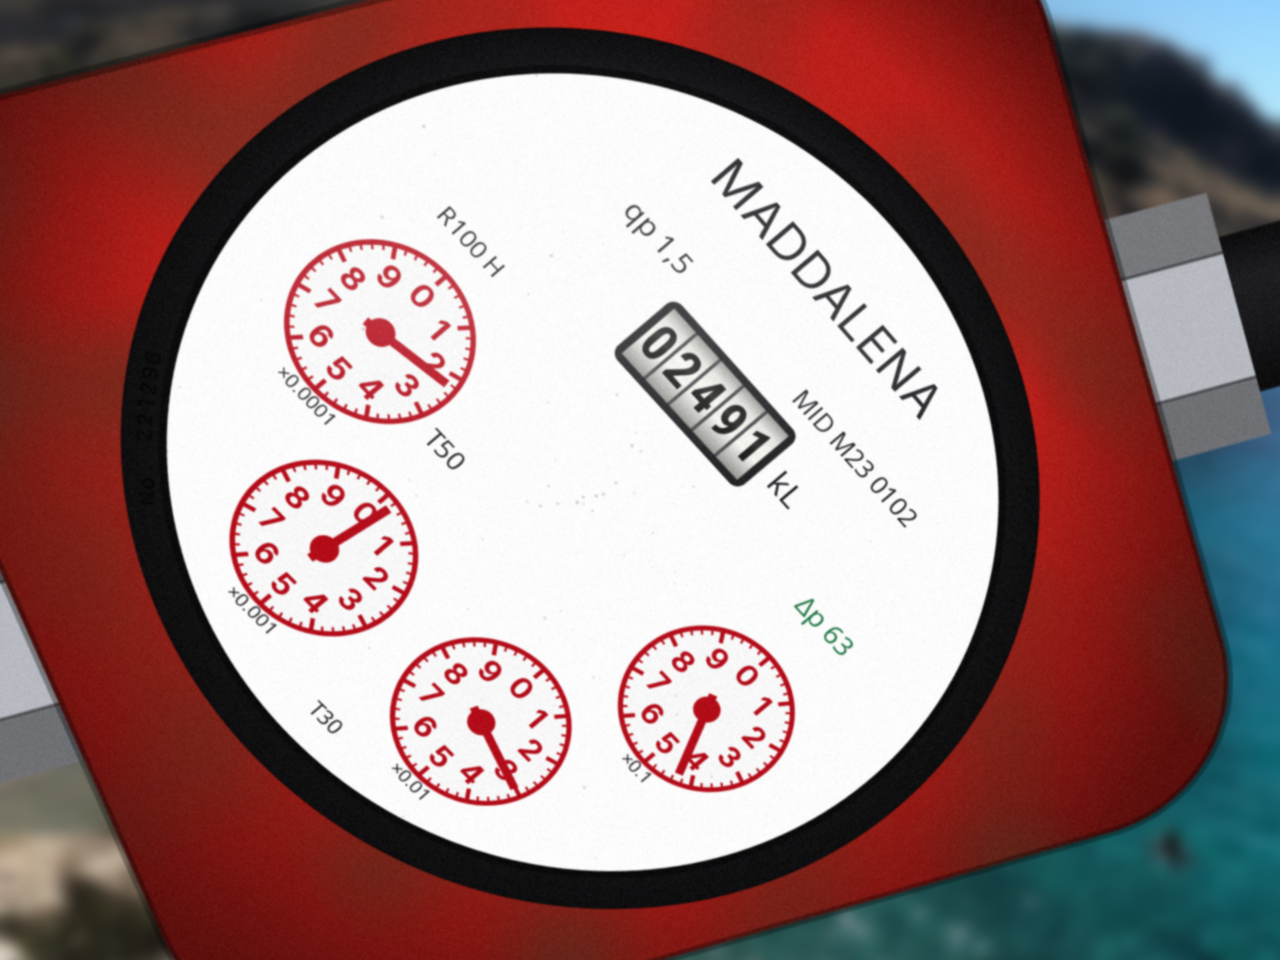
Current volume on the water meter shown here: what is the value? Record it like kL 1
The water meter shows kL 2491.4302
